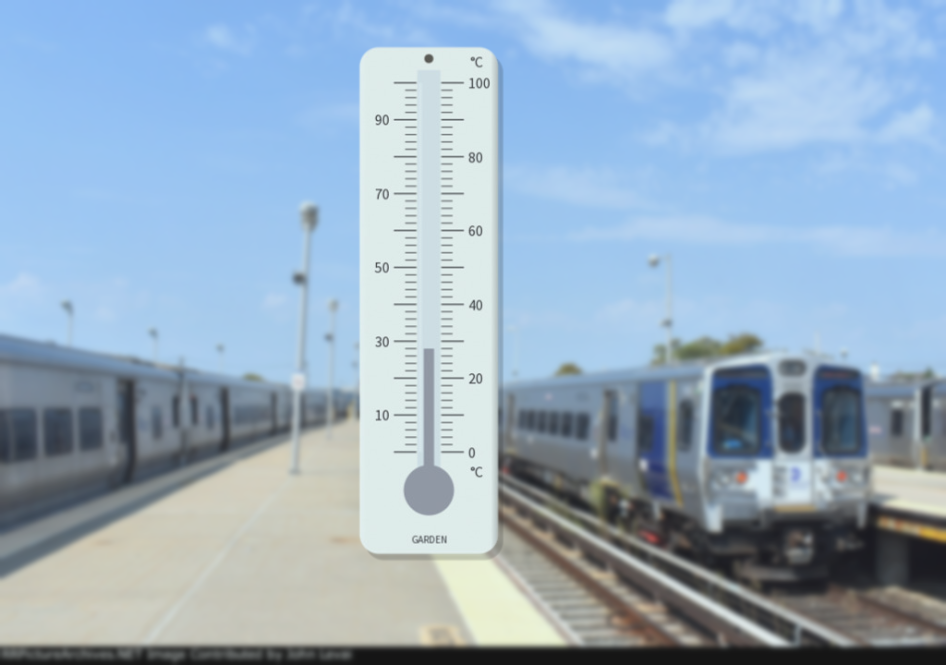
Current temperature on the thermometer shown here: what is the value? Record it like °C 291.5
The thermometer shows °C 28
